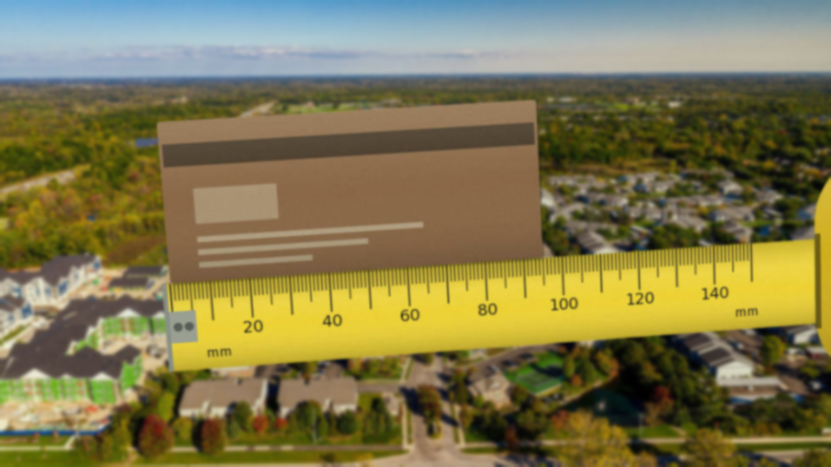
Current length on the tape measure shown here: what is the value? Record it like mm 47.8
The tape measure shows mm 95
